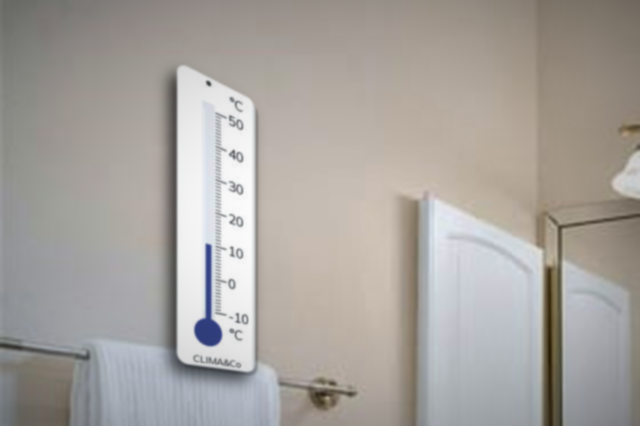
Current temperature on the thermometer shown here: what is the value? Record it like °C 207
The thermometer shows °C 10
